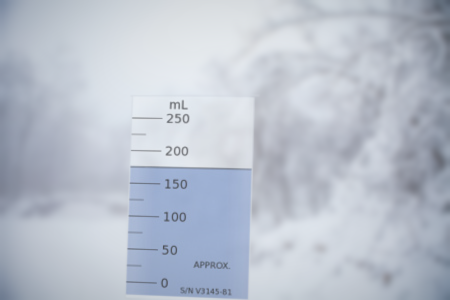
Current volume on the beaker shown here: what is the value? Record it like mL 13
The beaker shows mL 175
